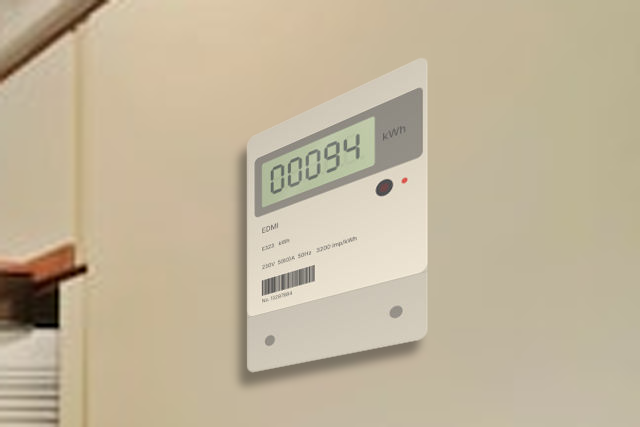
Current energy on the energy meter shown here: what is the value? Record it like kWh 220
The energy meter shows kWh 94
